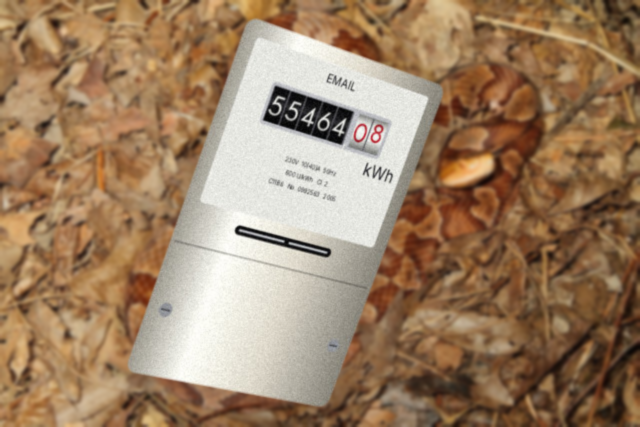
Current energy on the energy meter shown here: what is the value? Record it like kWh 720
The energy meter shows kWh 55464.08
